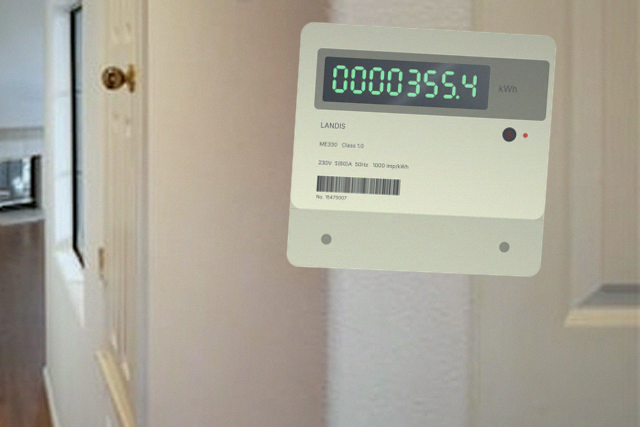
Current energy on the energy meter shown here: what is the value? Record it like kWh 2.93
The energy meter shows kWh 355.4
